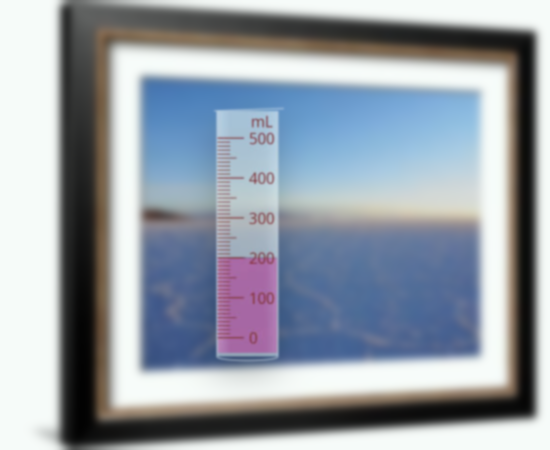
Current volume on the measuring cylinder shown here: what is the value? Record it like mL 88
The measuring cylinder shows mL 200
